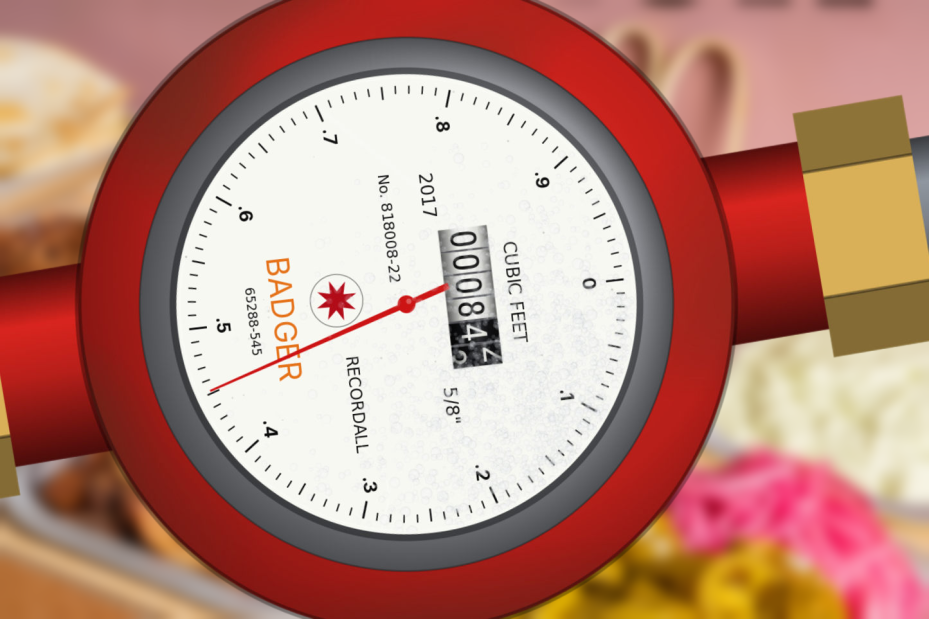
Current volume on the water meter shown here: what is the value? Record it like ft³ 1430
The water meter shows ft³ 842.45
